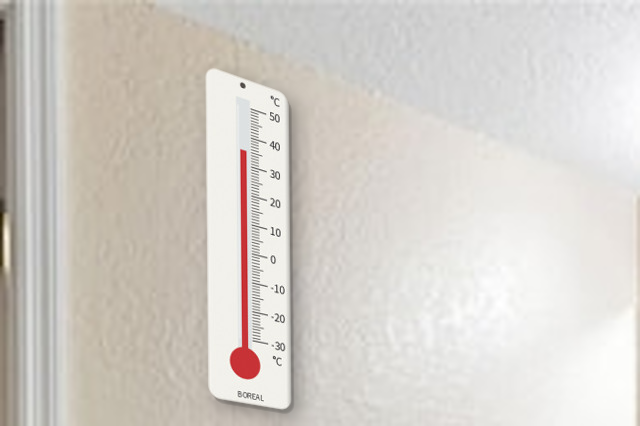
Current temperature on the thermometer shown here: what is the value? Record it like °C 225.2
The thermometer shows °C 35
